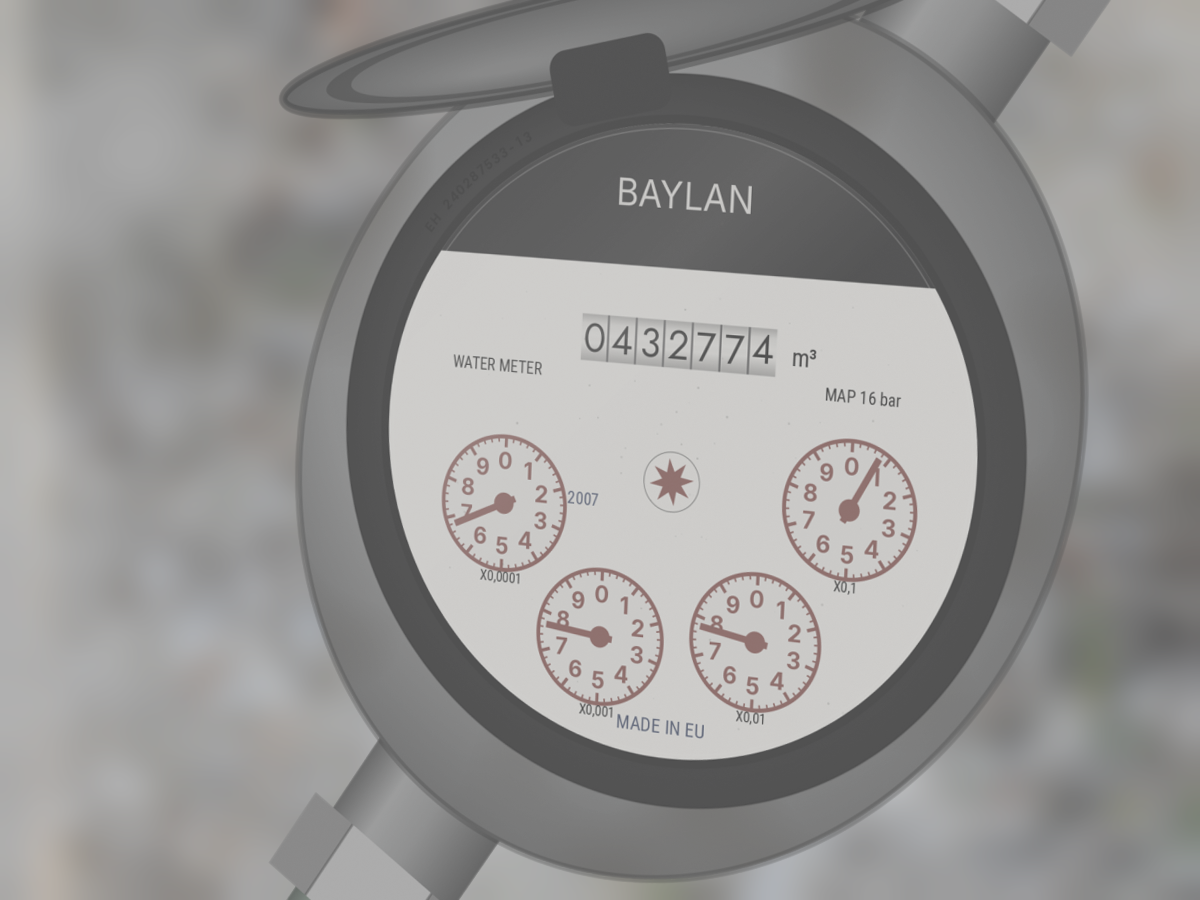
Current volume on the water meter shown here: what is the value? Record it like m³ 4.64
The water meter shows m³ 432774.0776
